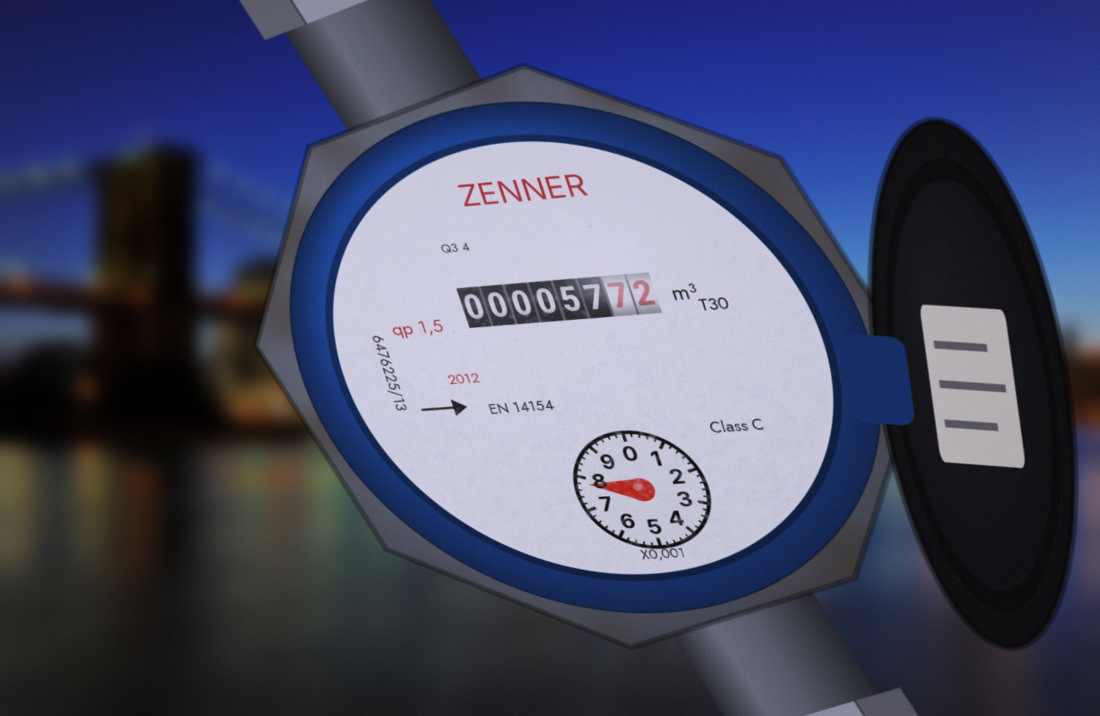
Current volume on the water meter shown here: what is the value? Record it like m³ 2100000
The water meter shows m³ 57.727
